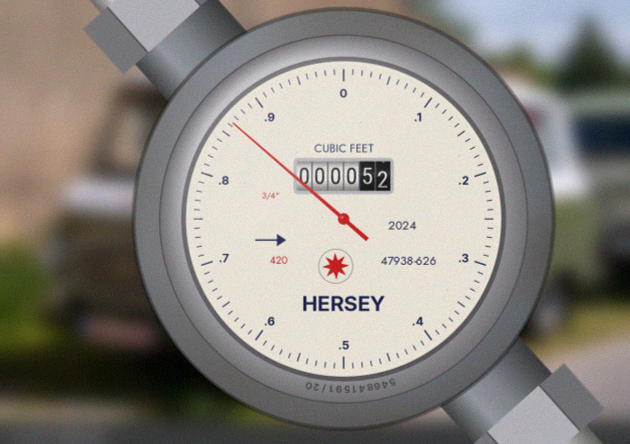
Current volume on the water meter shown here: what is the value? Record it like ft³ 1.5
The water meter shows ft³ 51.86
